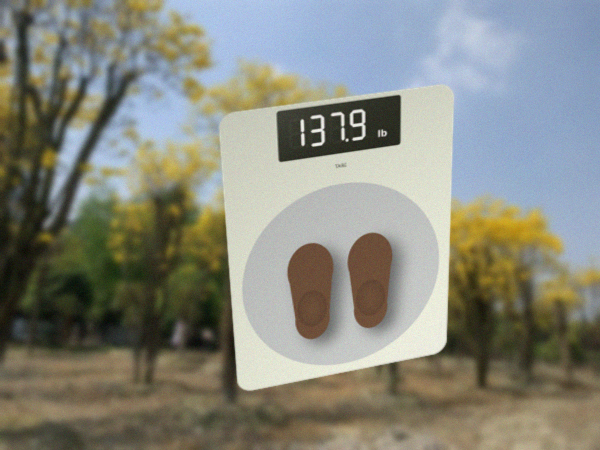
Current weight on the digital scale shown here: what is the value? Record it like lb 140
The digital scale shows lb 137.9
